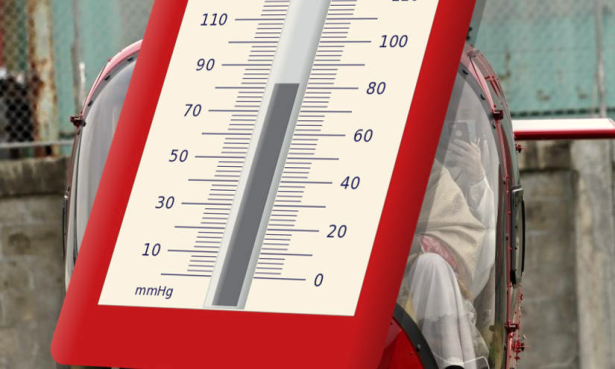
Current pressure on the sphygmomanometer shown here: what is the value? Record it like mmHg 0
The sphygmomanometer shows mmHg 82
